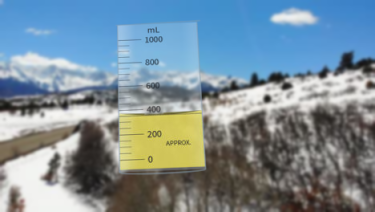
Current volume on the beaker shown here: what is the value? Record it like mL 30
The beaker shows mL 350
